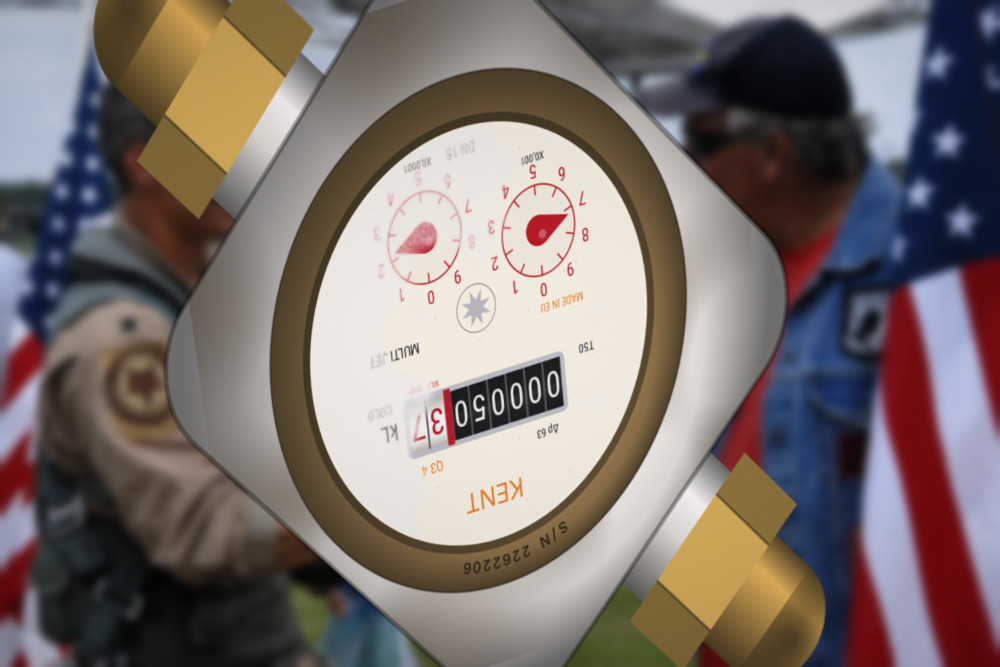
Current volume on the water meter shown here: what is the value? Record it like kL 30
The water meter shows kL 50.3772
